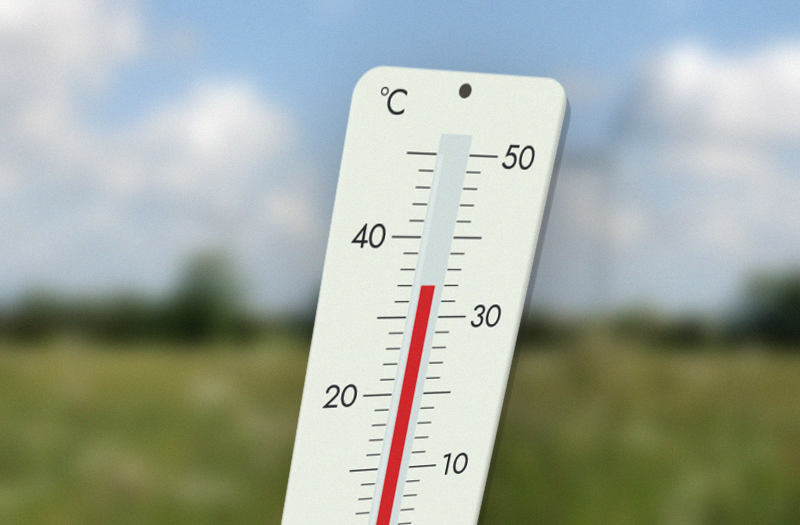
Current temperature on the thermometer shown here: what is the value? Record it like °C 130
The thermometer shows °C 34
